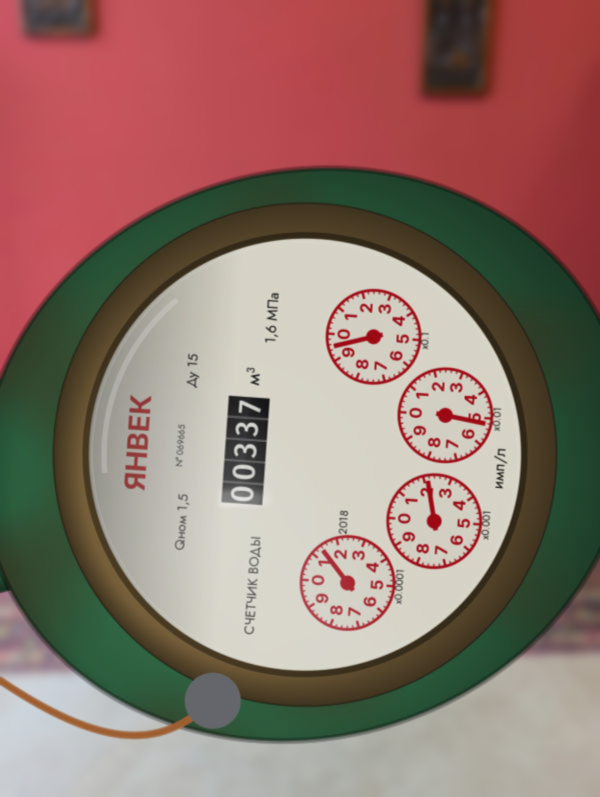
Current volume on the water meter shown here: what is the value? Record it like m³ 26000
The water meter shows m³ 336.9521
